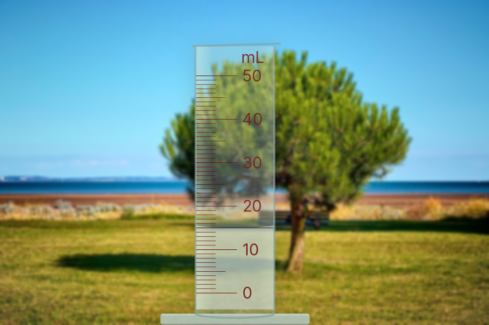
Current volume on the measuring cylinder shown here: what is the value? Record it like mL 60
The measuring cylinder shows mL 15
